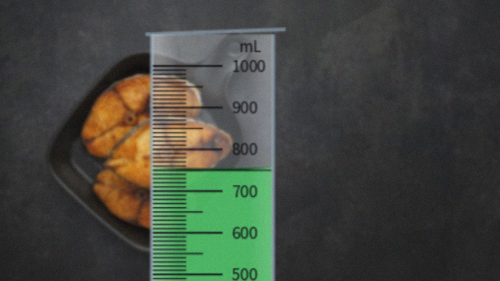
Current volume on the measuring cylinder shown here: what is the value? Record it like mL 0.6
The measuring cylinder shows mL 750
